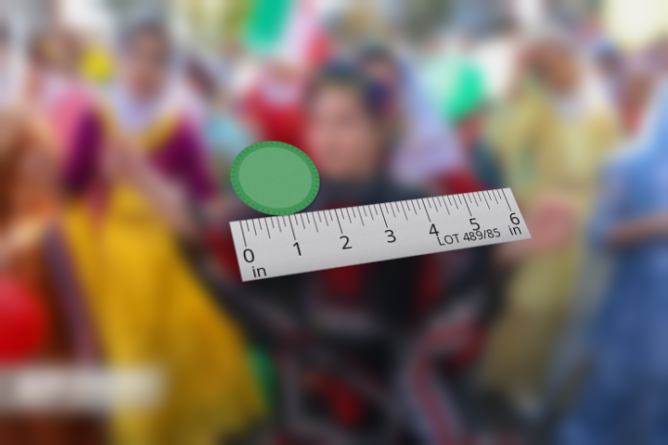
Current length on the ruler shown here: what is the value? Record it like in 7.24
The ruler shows in 1.875
